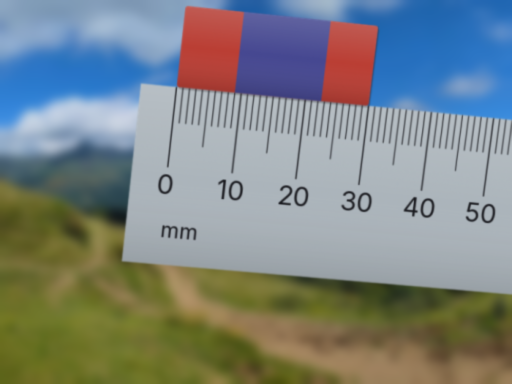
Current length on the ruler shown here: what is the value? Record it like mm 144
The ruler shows mm 30
